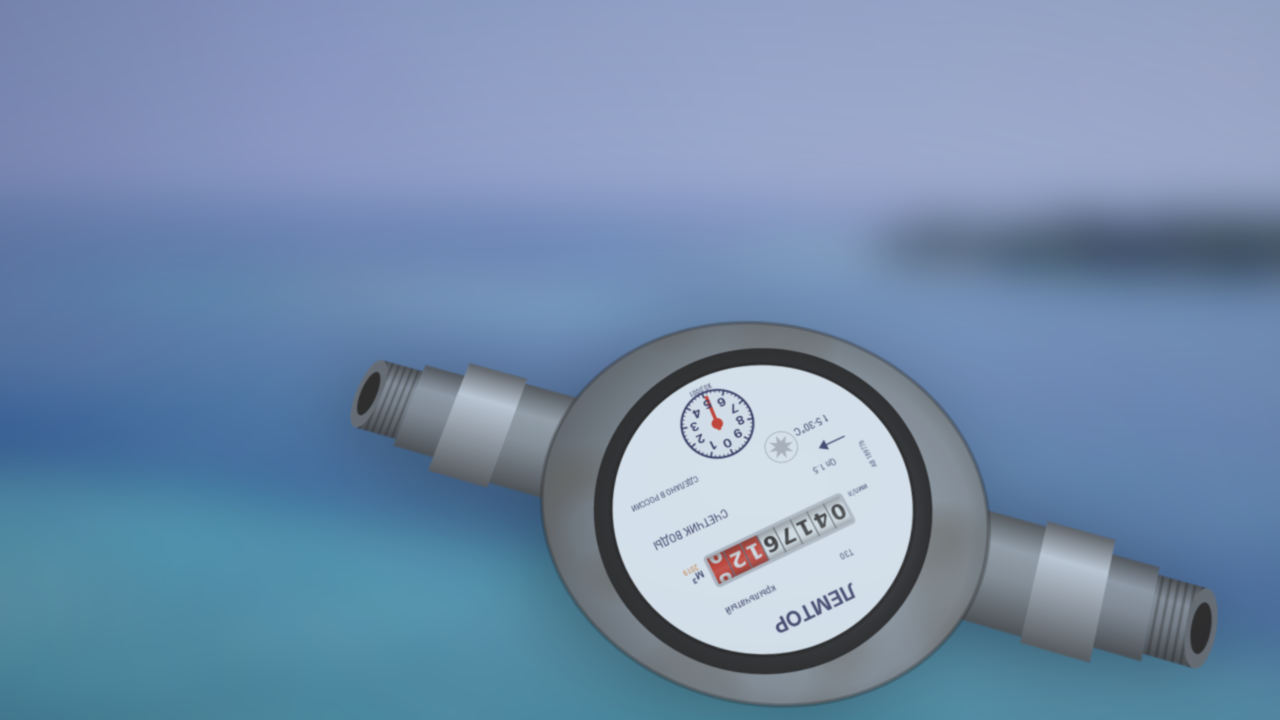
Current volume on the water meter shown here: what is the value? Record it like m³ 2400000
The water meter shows m³ 4176.1285
